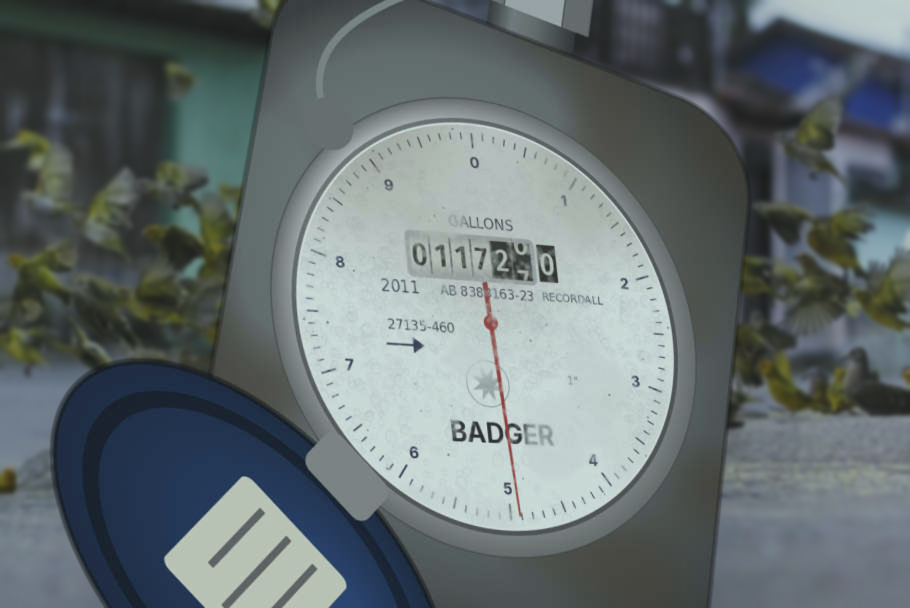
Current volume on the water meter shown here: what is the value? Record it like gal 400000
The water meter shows gal 117264.9
